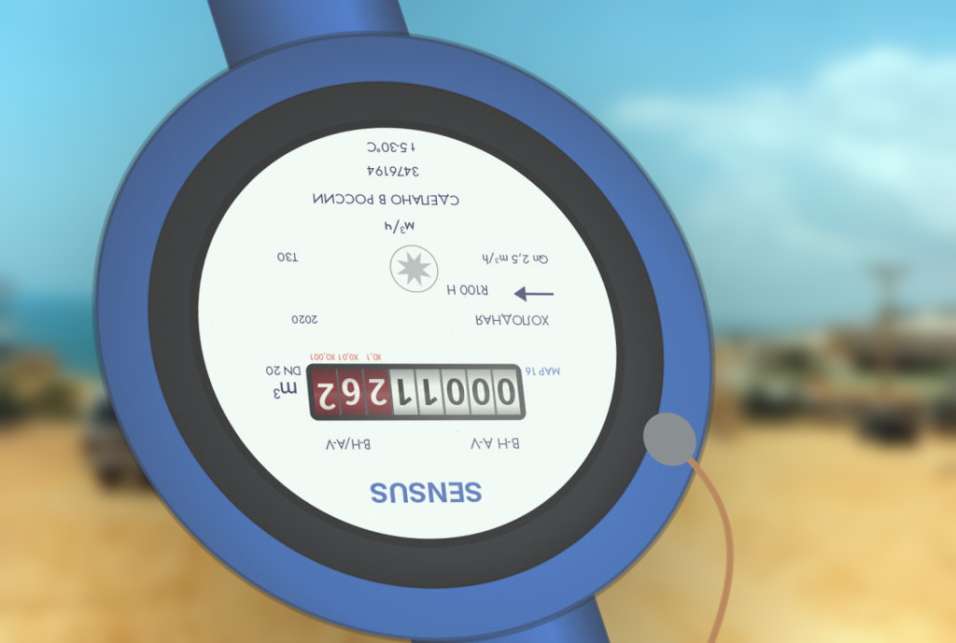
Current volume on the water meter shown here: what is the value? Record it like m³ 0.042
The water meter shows m³ 11.262
